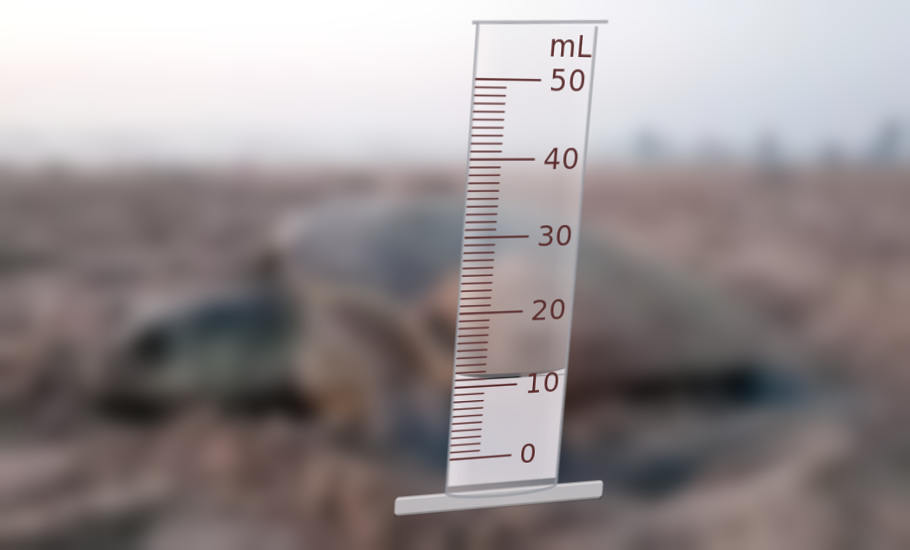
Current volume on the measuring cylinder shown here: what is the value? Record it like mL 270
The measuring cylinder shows mL 11
